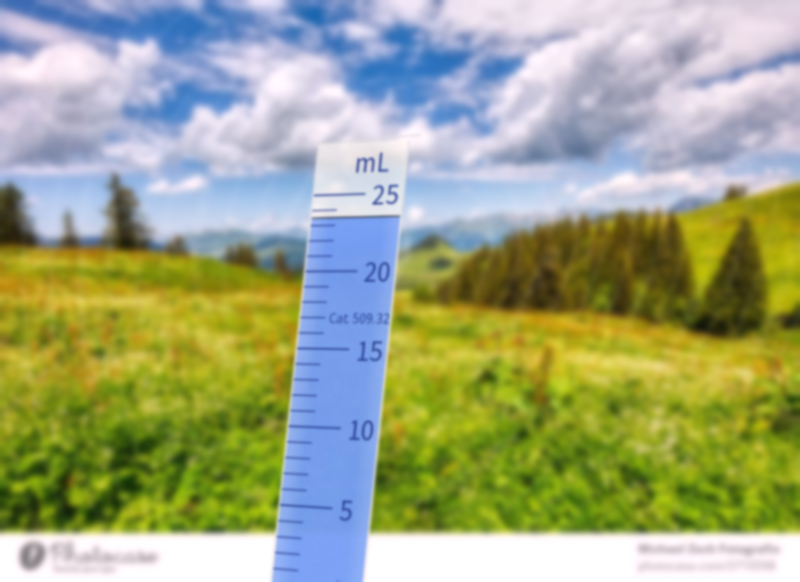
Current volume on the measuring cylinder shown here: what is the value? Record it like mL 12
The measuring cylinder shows mL 23.5
